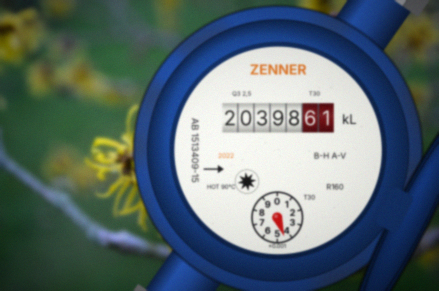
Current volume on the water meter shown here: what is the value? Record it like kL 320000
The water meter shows kL 20398.614
